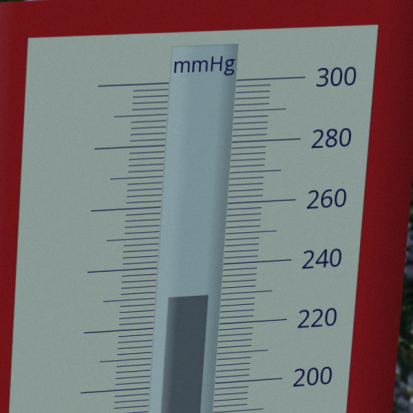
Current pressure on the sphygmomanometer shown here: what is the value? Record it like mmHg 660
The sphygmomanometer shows mmHg 230
